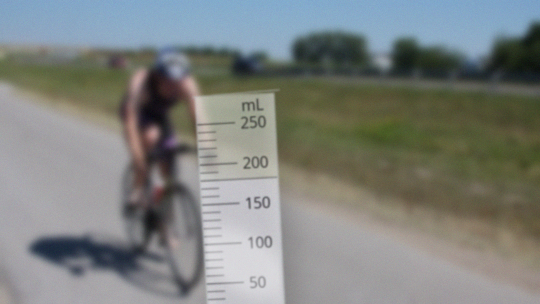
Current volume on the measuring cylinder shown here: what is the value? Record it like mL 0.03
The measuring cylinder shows mL 180
